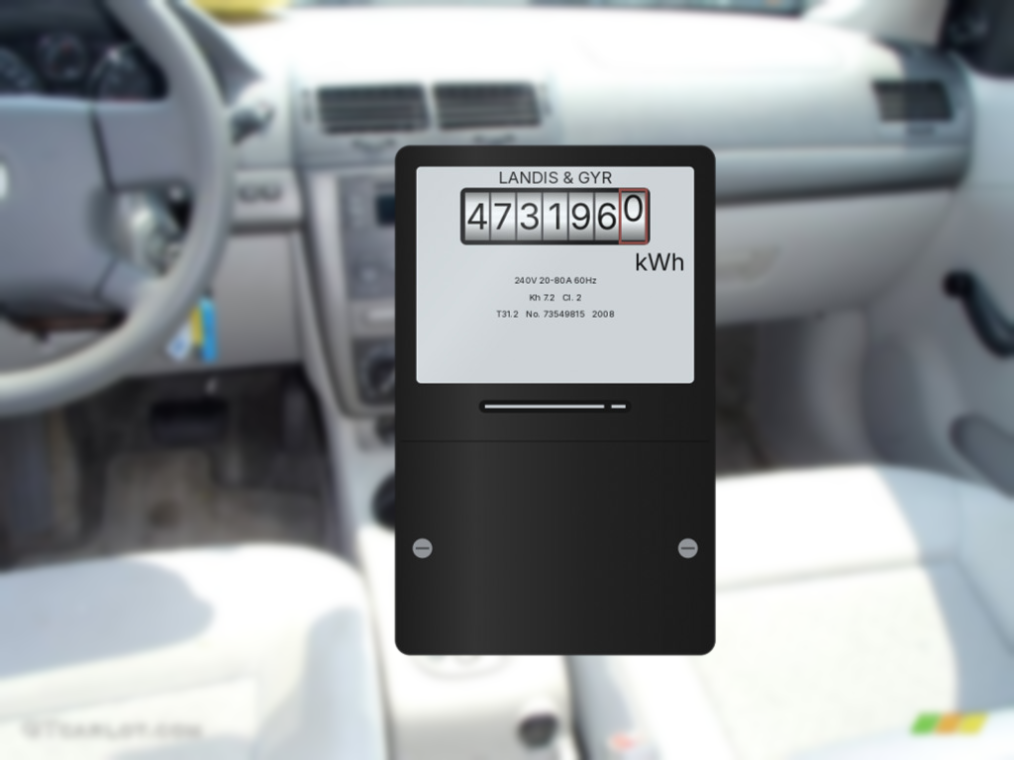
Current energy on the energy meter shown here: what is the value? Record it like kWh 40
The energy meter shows kWh 473196.0
